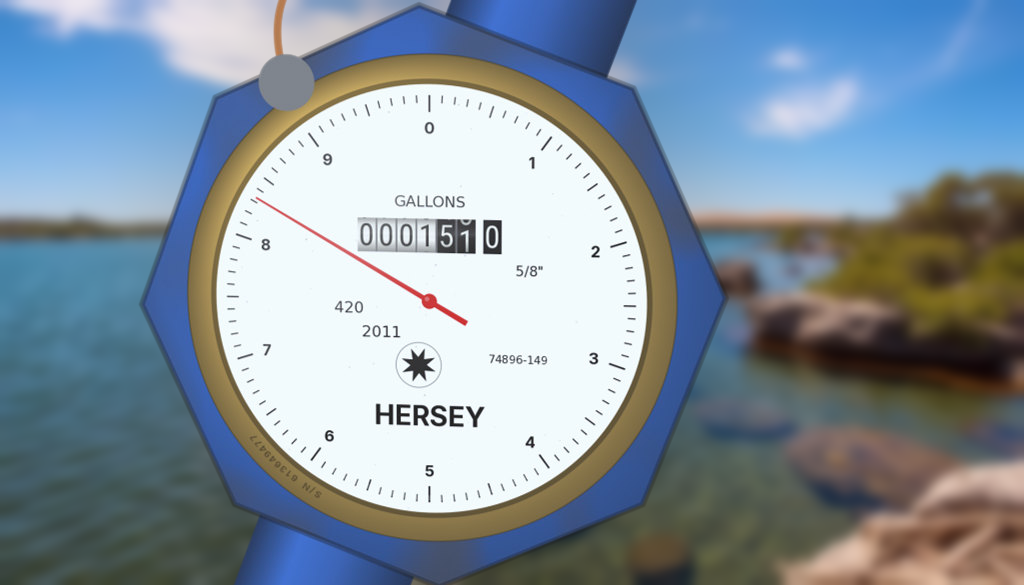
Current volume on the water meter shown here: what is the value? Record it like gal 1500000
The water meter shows gal 1508.3
